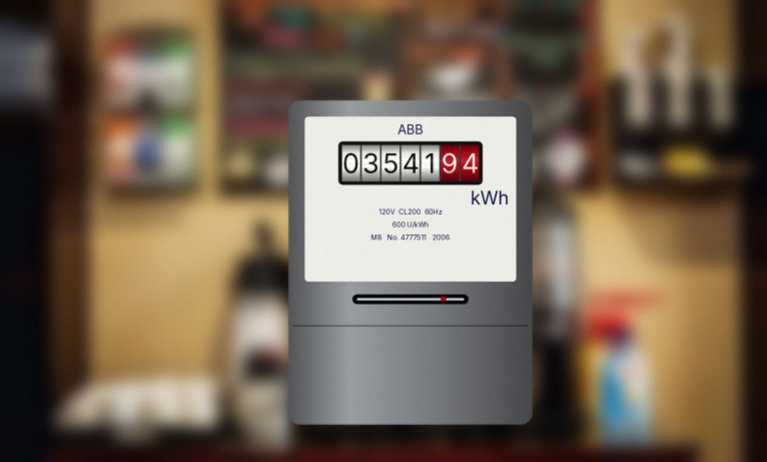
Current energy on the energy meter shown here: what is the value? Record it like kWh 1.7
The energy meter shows kWh 3541.94
